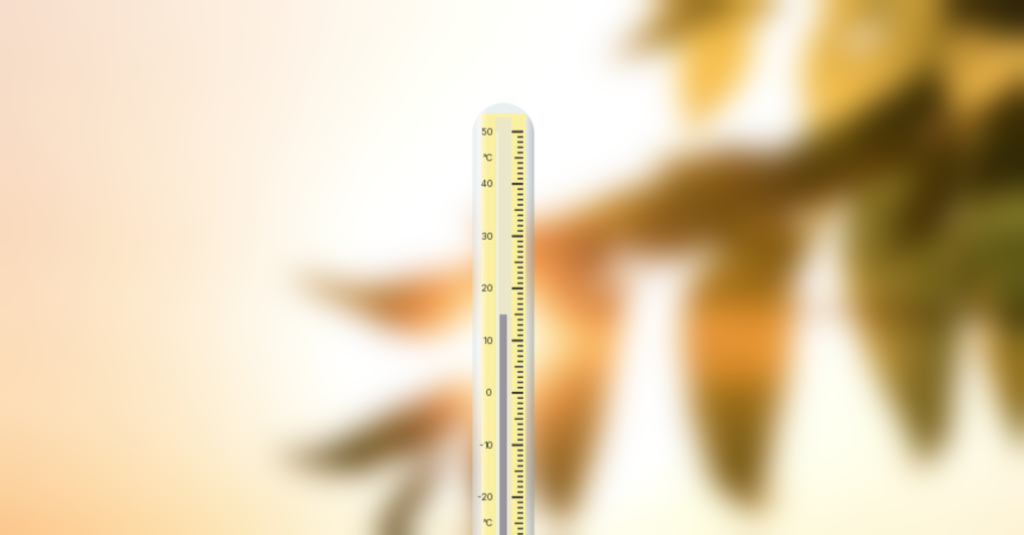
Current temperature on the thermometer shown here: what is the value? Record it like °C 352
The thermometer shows °C 15
